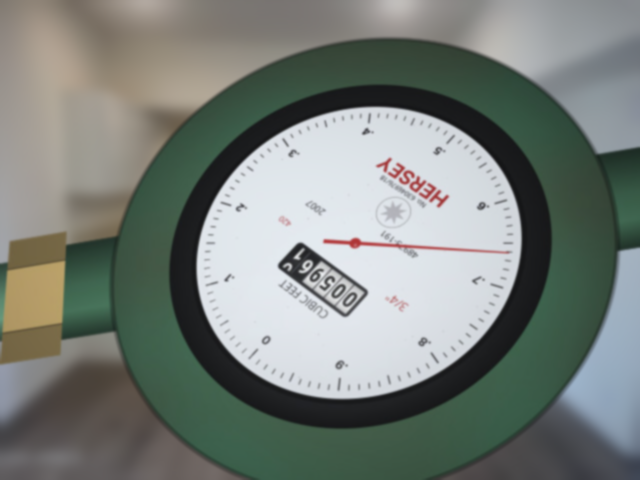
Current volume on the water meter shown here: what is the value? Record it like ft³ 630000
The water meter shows ft³ 5960.66
